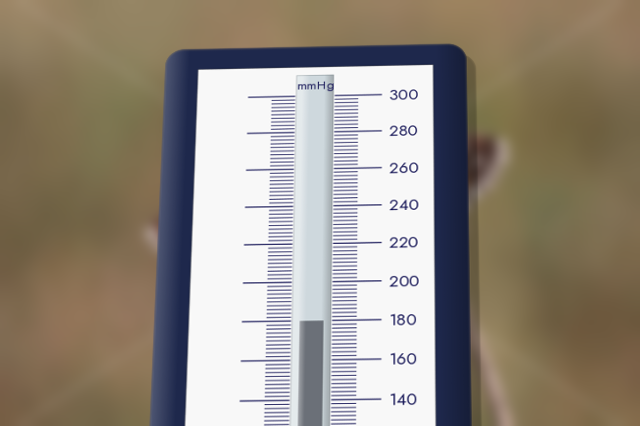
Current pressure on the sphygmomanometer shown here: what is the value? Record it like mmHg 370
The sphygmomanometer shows mmHg 180
